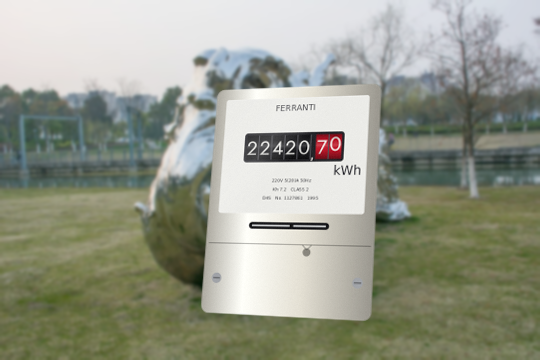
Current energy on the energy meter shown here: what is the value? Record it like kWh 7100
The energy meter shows kWh 22420.70
